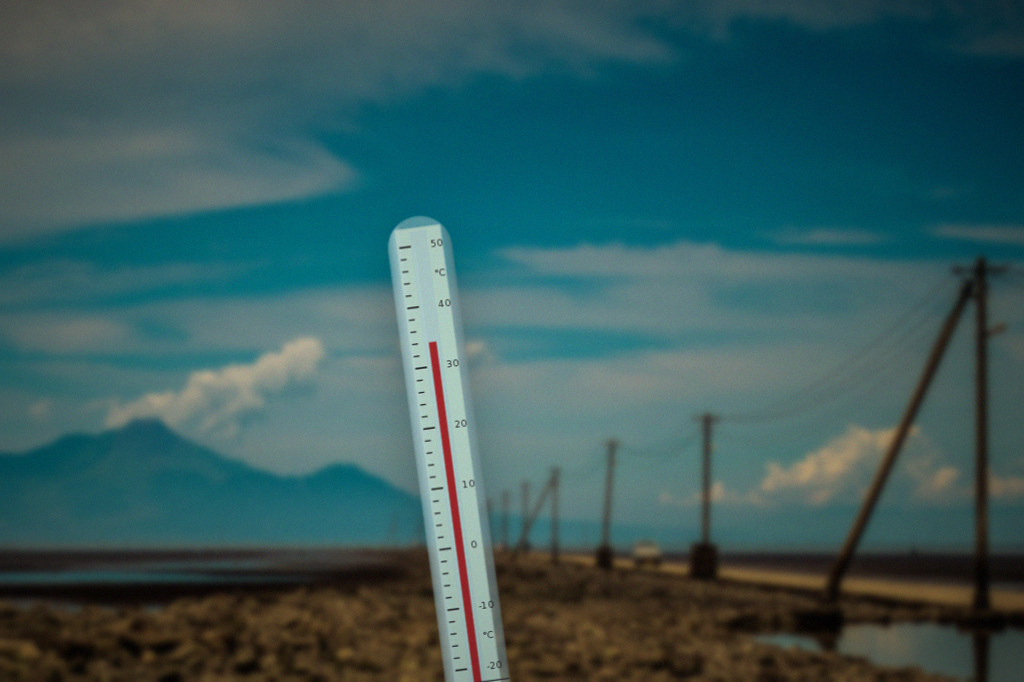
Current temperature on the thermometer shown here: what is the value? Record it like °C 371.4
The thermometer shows °C 34
